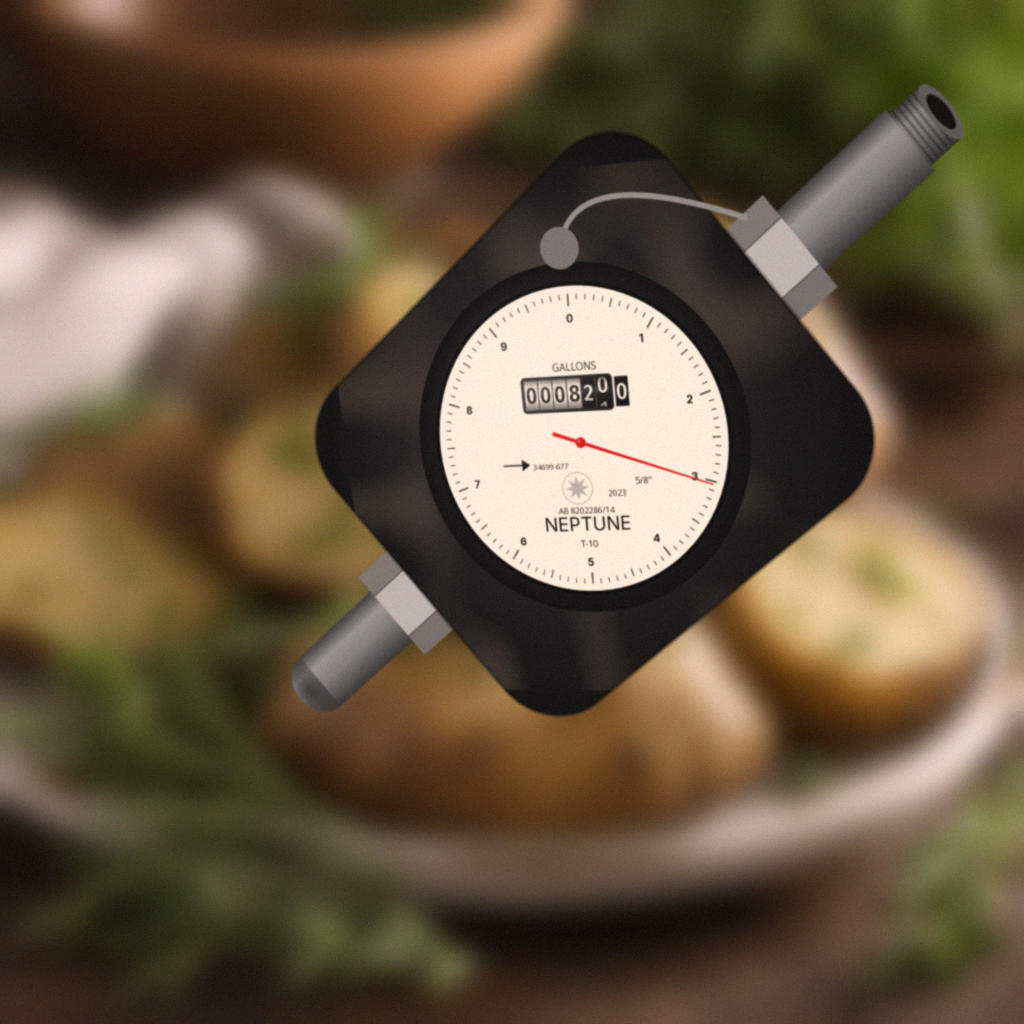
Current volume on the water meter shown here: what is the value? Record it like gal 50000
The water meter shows gal 8203.0
